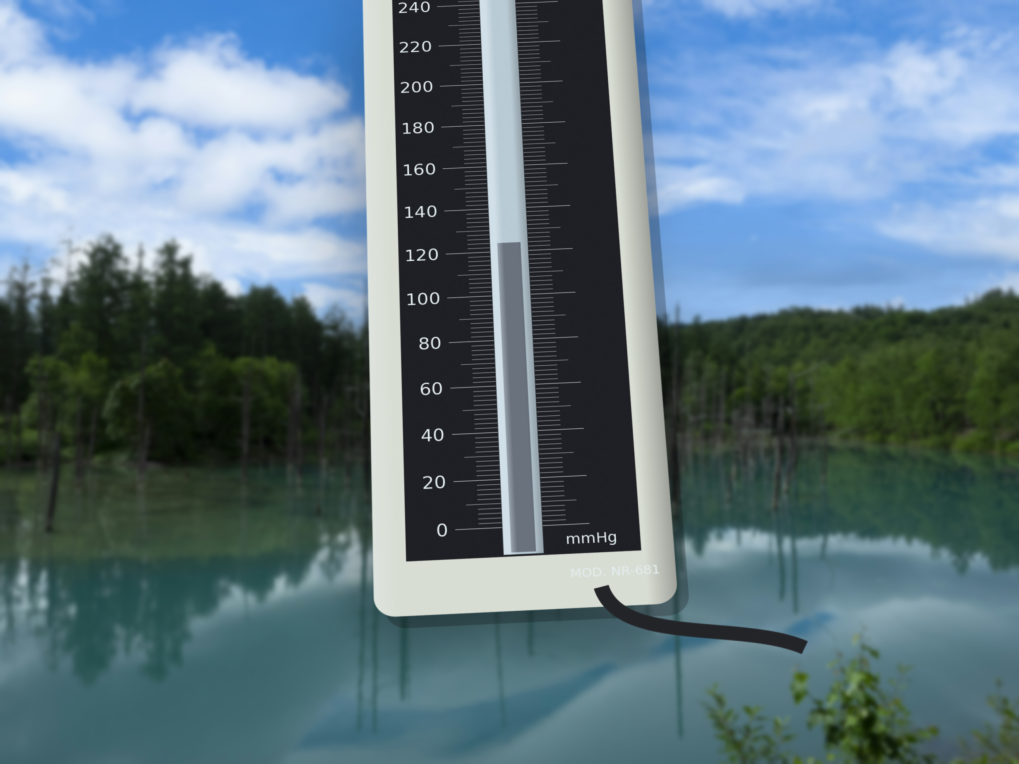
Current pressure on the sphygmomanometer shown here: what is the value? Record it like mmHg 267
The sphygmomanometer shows mmHg 124
